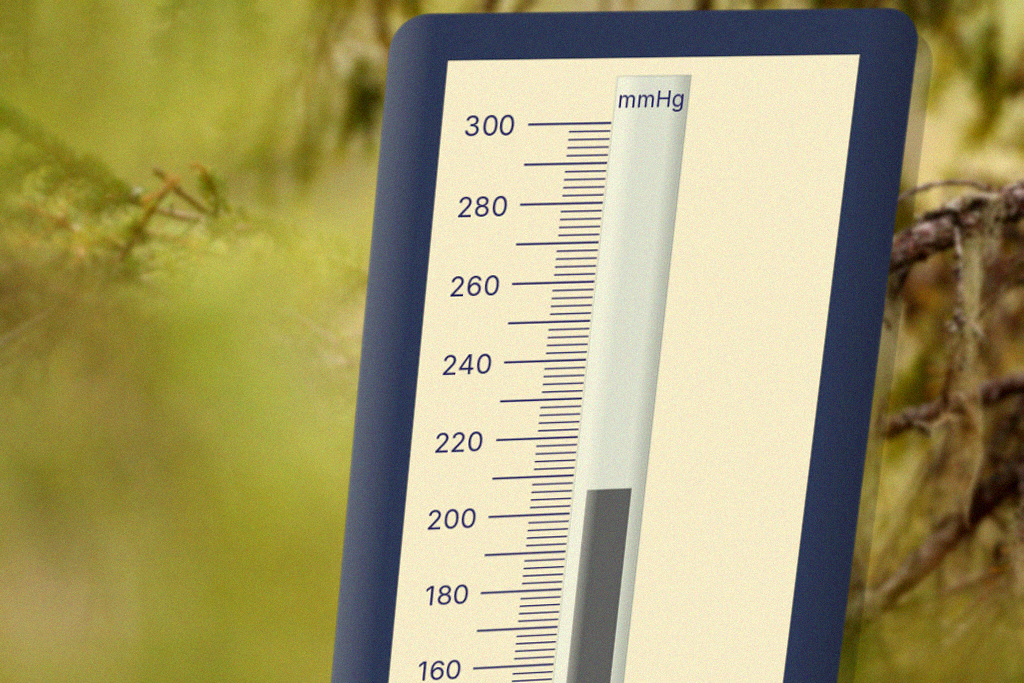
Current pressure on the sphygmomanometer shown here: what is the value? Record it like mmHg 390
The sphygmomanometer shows mmHg 206
